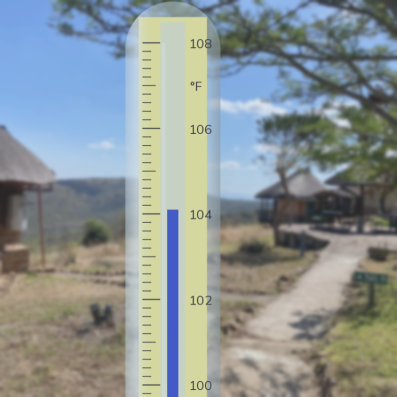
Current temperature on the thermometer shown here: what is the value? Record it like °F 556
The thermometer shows °F 104.1
